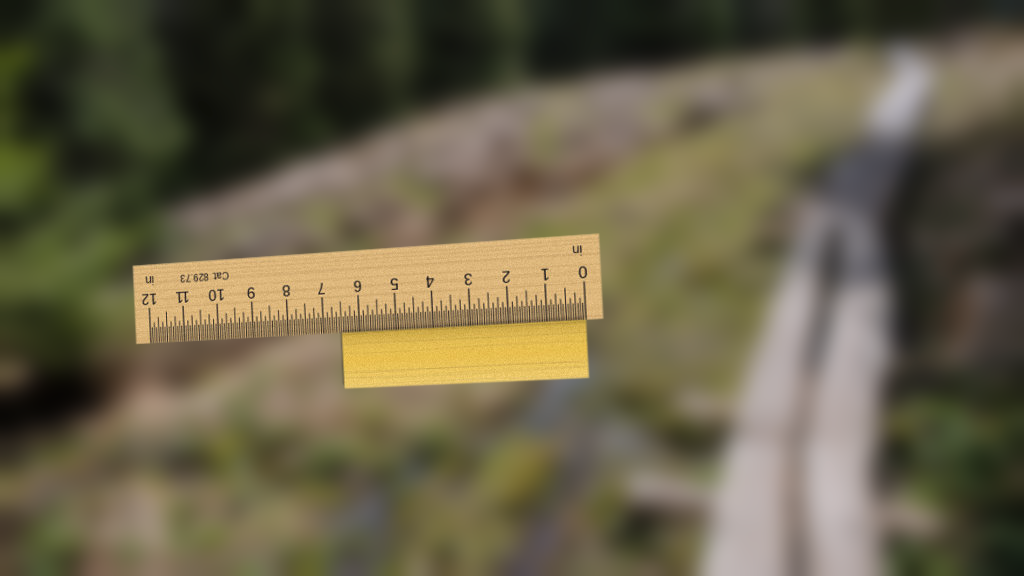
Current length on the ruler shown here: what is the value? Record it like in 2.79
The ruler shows in 6.5
